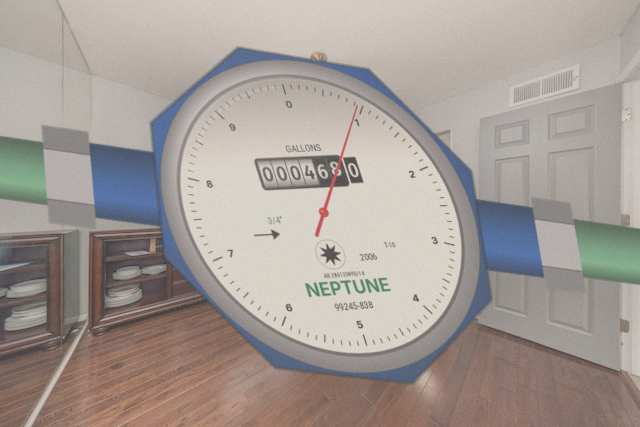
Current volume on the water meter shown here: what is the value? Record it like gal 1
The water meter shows gal 4680.9
